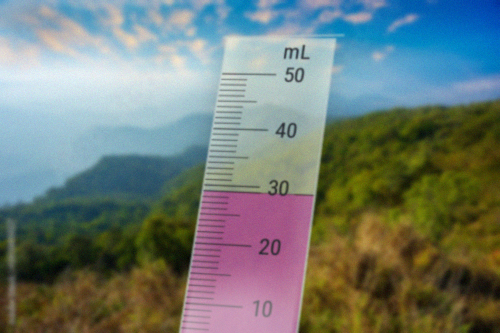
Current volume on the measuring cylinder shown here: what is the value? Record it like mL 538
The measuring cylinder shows mL 29
